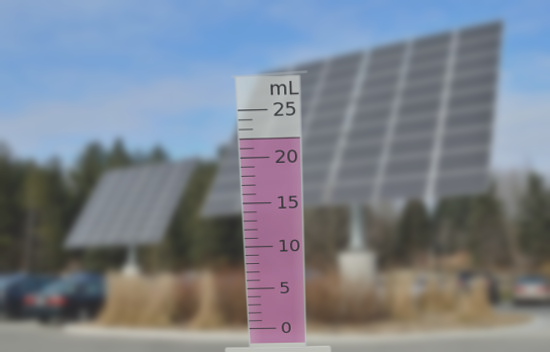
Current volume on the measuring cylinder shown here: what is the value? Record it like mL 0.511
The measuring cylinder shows mL 22
